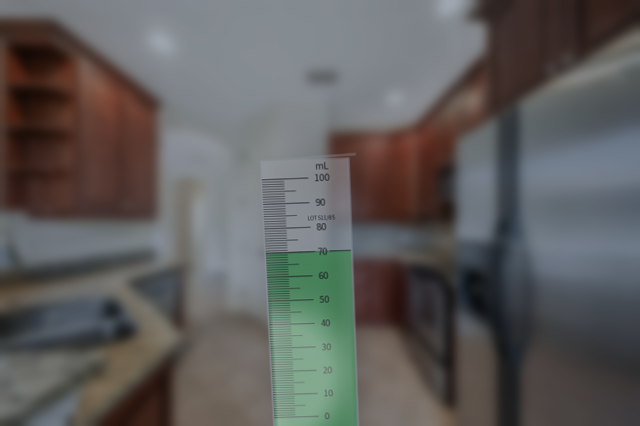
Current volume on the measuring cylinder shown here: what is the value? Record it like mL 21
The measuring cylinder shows mL 70
